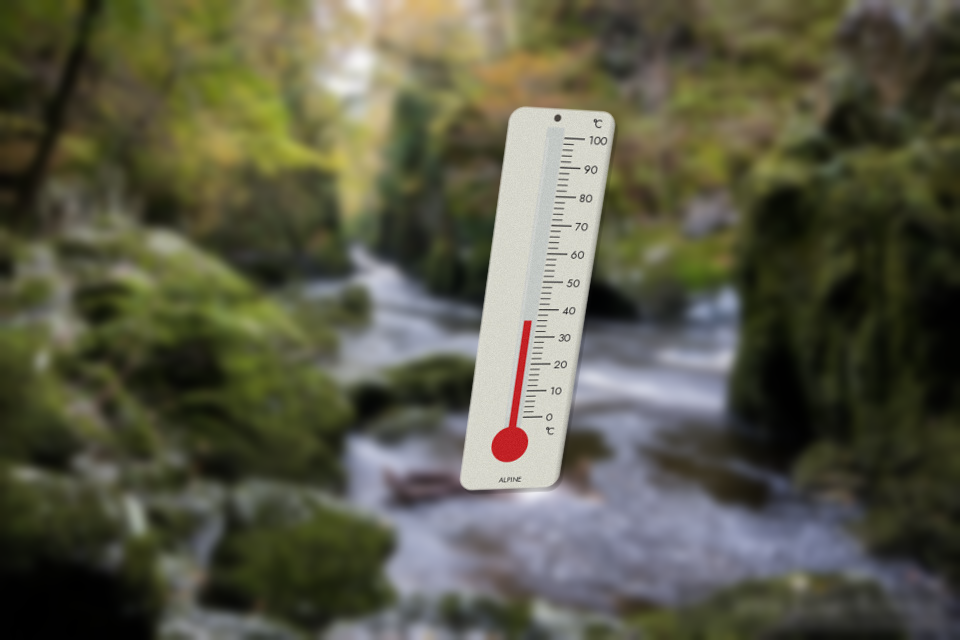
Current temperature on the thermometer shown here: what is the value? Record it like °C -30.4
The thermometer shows °C 36
